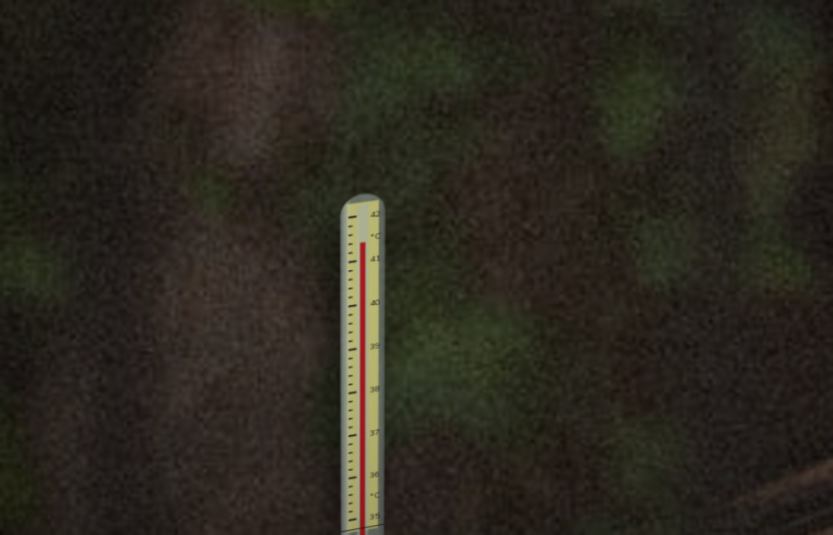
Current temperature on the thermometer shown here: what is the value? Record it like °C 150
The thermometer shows °C 41.4
